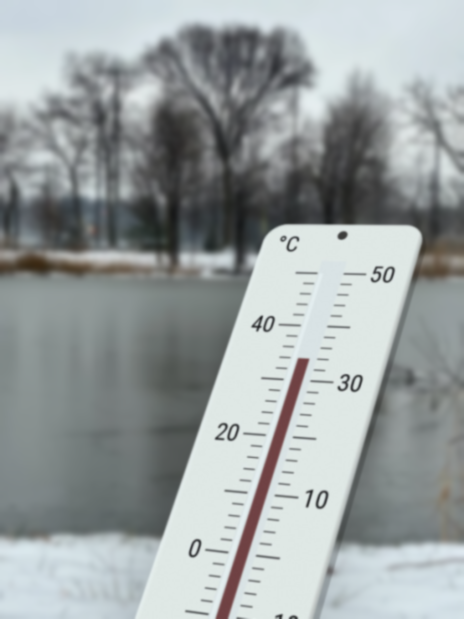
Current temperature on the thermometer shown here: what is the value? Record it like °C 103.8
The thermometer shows °C 34
